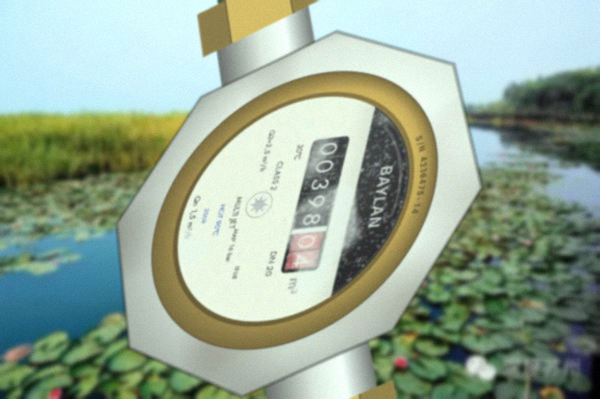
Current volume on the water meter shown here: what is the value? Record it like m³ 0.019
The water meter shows m³ 398.04
